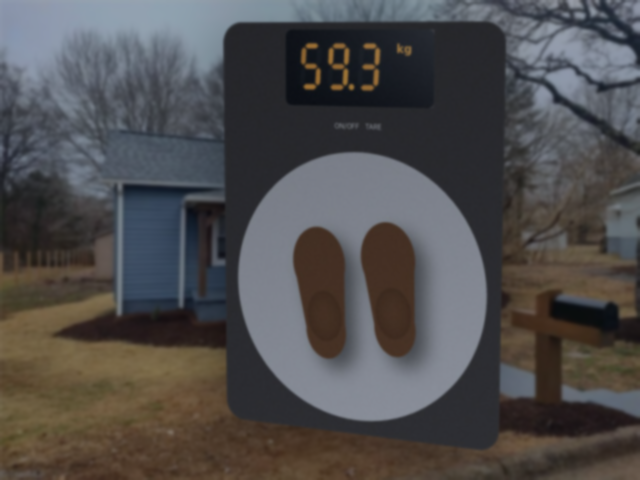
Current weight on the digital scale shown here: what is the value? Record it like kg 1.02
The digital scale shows kg 59.3
